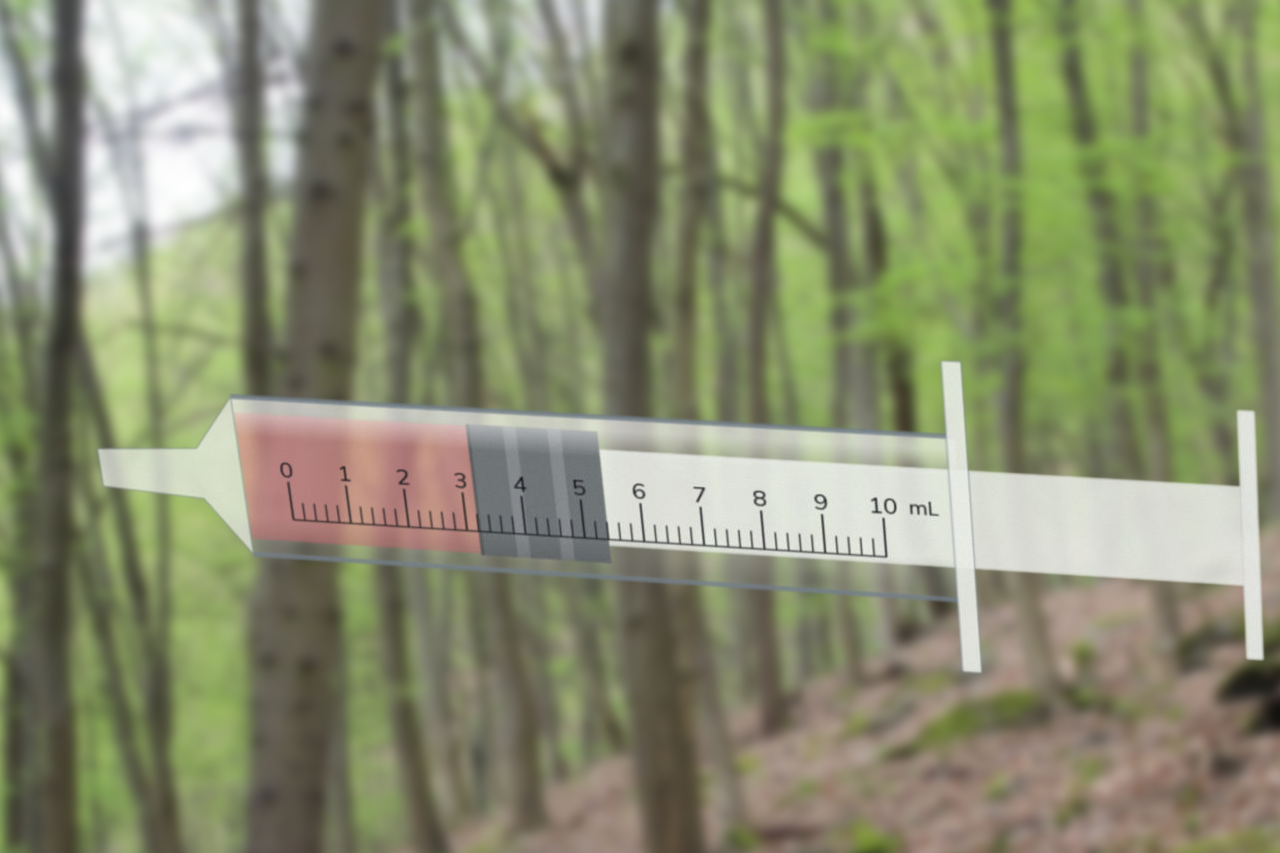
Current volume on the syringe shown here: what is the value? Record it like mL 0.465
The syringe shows mL 3.2
